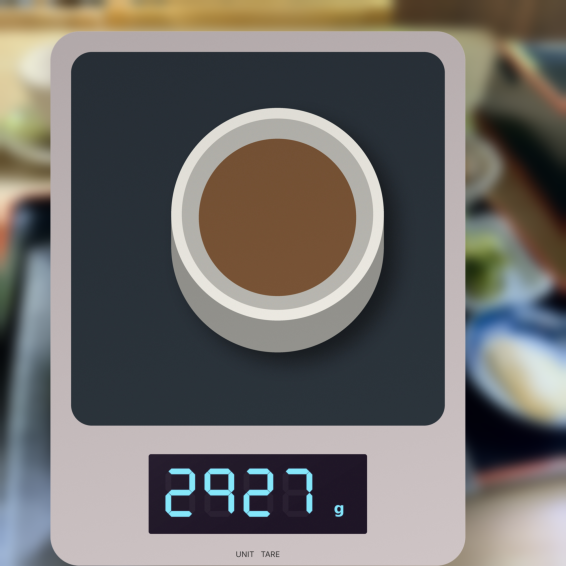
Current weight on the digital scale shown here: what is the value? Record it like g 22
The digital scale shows g 2927
